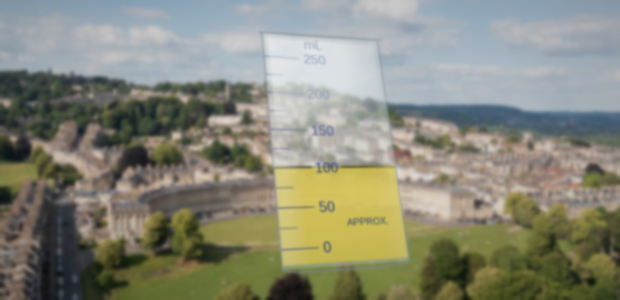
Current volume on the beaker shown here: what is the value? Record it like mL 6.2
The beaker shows mL 100
